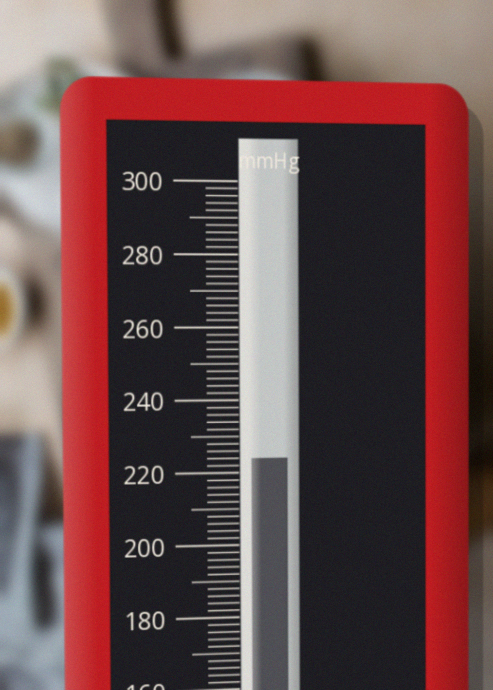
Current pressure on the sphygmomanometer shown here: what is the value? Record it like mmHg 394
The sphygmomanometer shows mmHg 224
